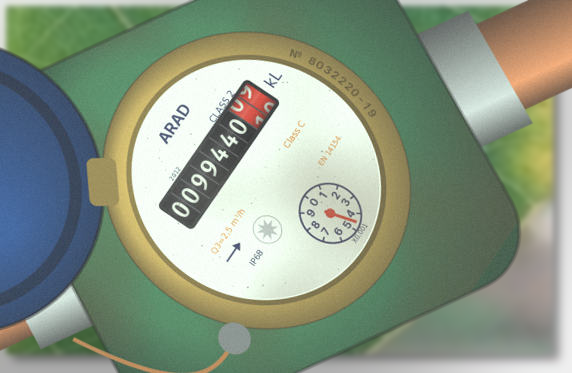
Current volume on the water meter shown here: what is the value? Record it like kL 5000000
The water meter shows kL 99440.094
